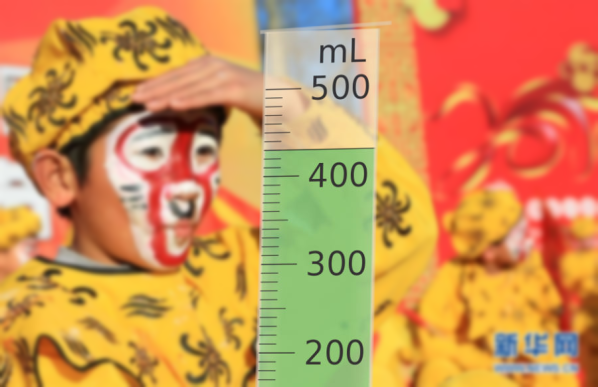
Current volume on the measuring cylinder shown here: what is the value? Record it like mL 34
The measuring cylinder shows mL 430
